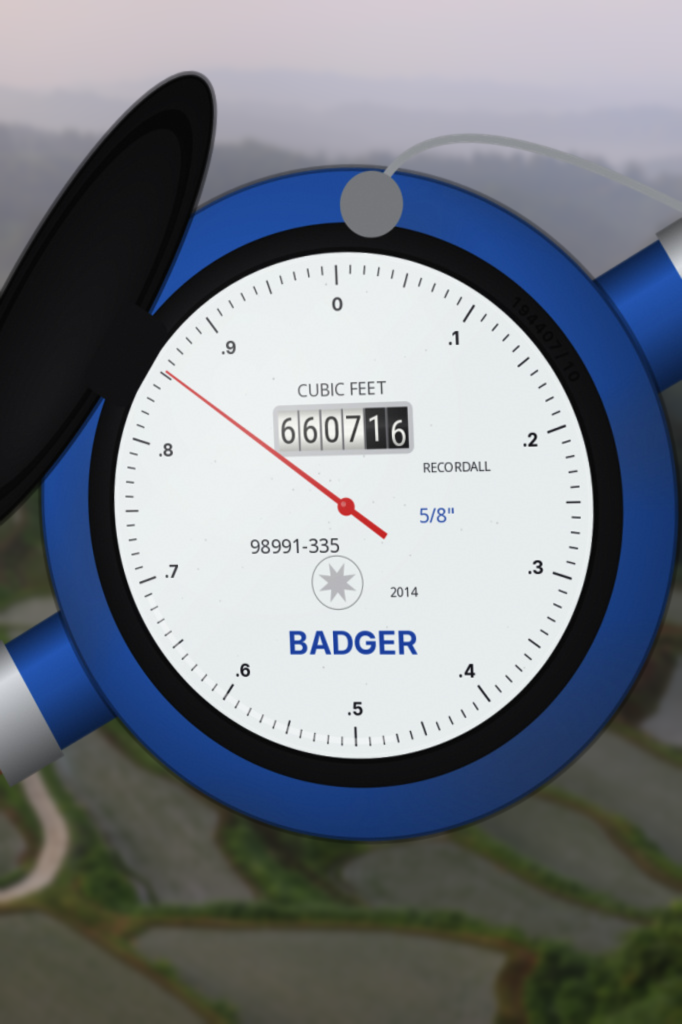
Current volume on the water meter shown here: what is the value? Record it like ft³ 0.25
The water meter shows ft³ 660715.85
